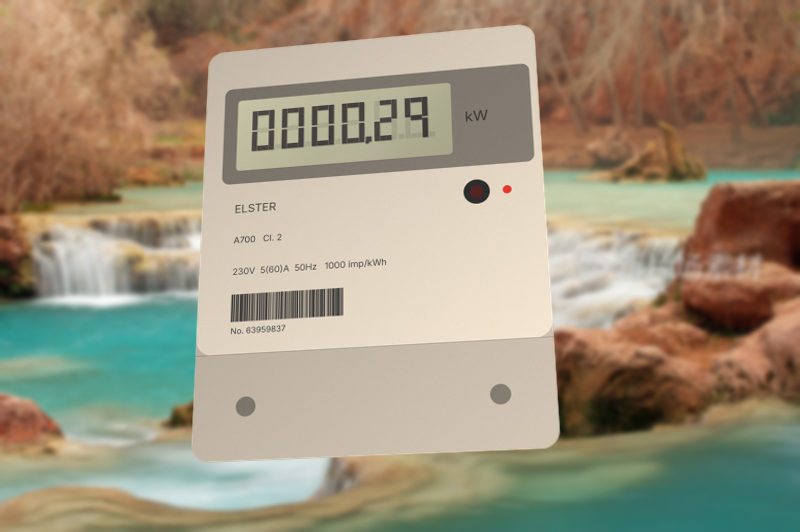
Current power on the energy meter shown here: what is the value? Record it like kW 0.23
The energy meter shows kW 0.29
